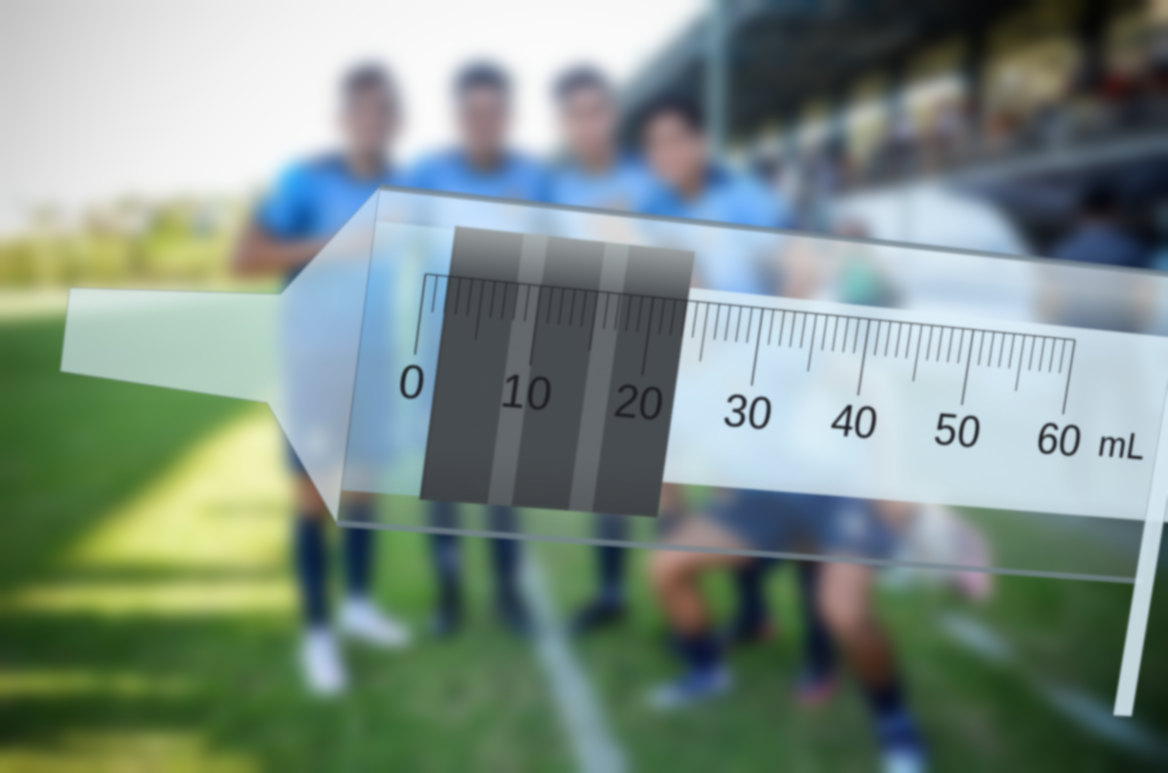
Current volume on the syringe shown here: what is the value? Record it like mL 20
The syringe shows mL 2
